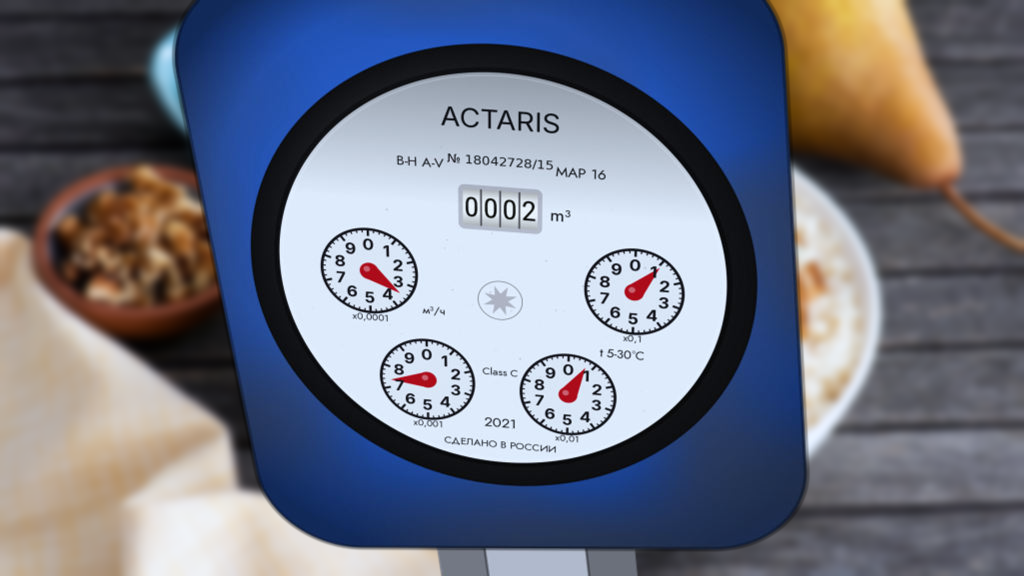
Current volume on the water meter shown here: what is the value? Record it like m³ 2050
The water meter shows m³ 2.1073
